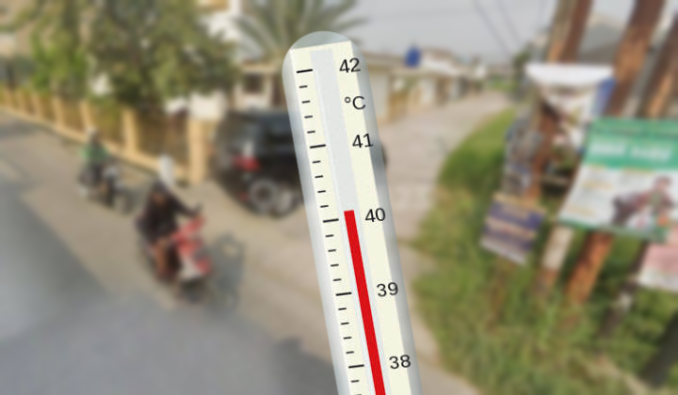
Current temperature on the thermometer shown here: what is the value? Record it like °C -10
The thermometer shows °C 40.1
